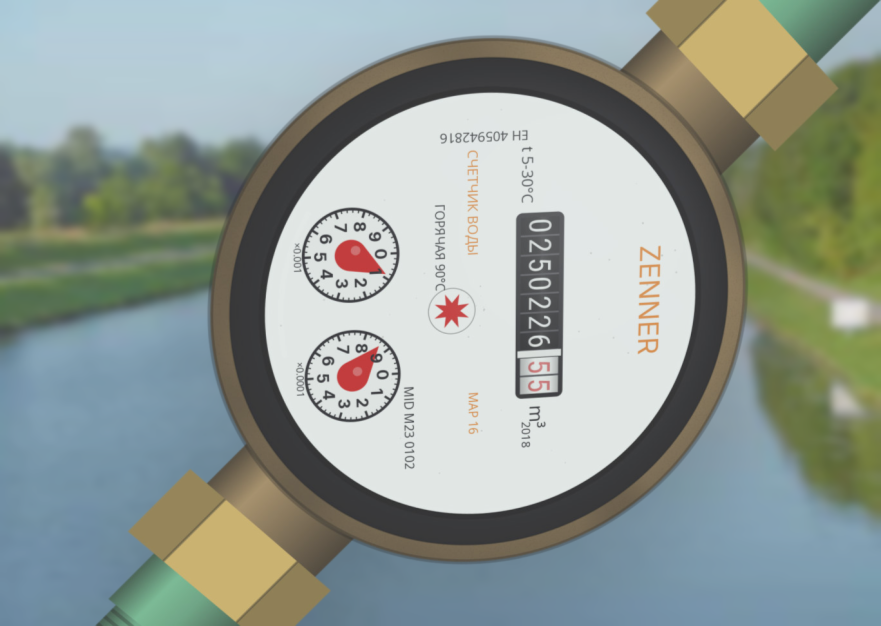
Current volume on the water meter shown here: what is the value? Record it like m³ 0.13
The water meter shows m³ 250226.5508
